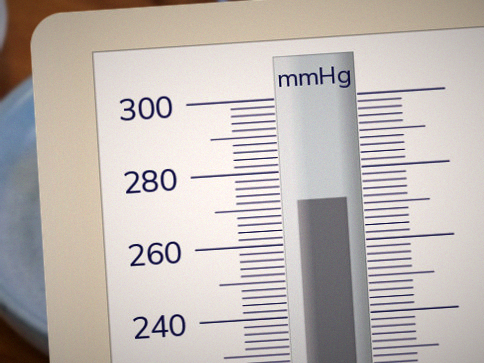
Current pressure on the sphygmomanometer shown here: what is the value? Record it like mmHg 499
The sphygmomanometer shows mmHg 272
